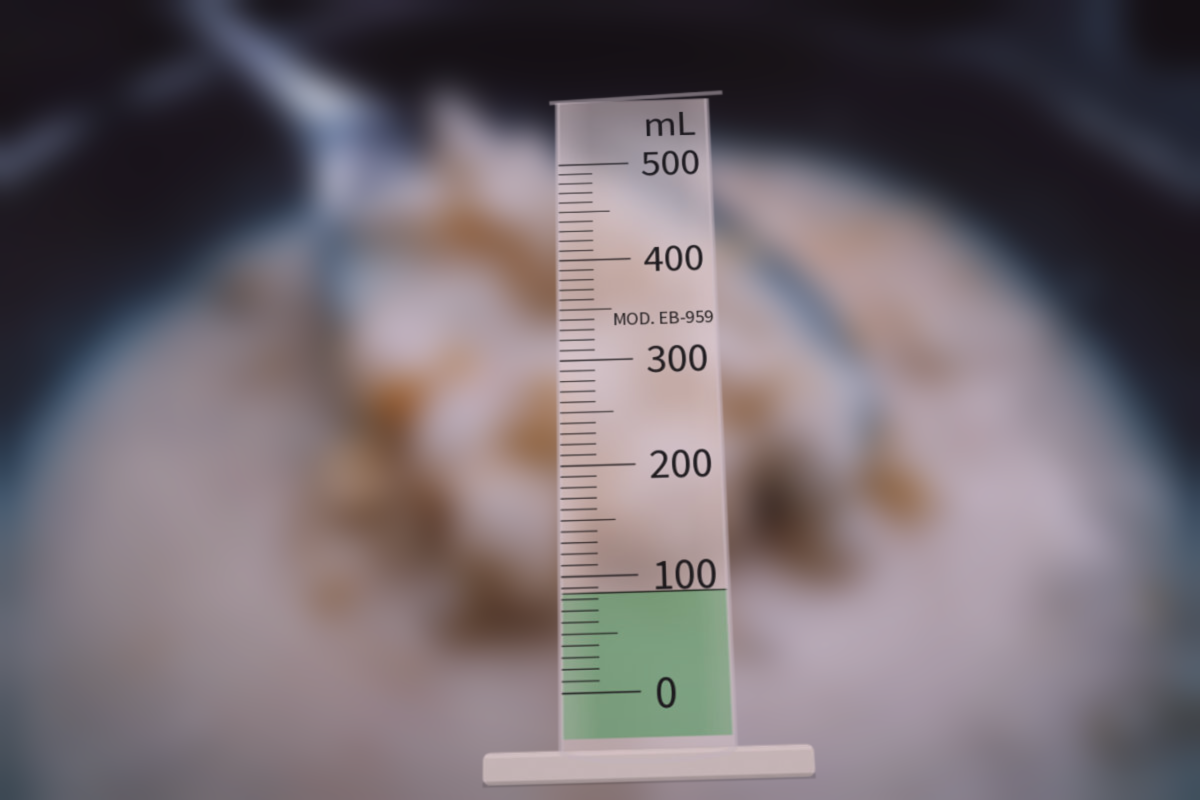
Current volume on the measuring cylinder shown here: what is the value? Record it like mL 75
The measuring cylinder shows mL 85
